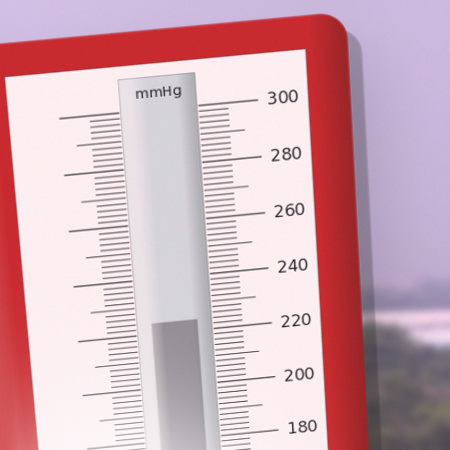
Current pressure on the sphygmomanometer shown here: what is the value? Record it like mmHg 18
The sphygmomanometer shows mmHg 224
